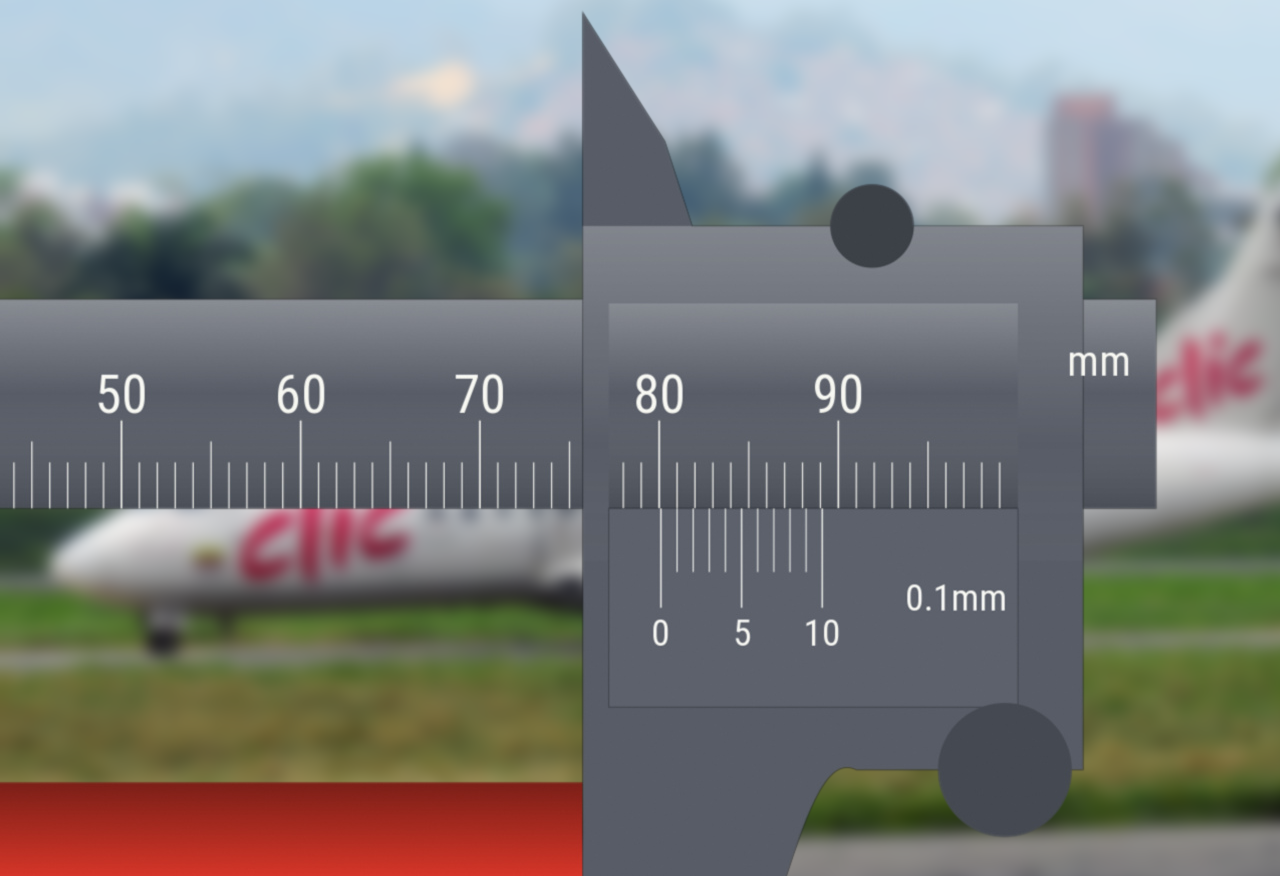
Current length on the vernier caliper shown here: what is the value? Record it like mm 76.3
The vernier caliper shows mm 80.1
